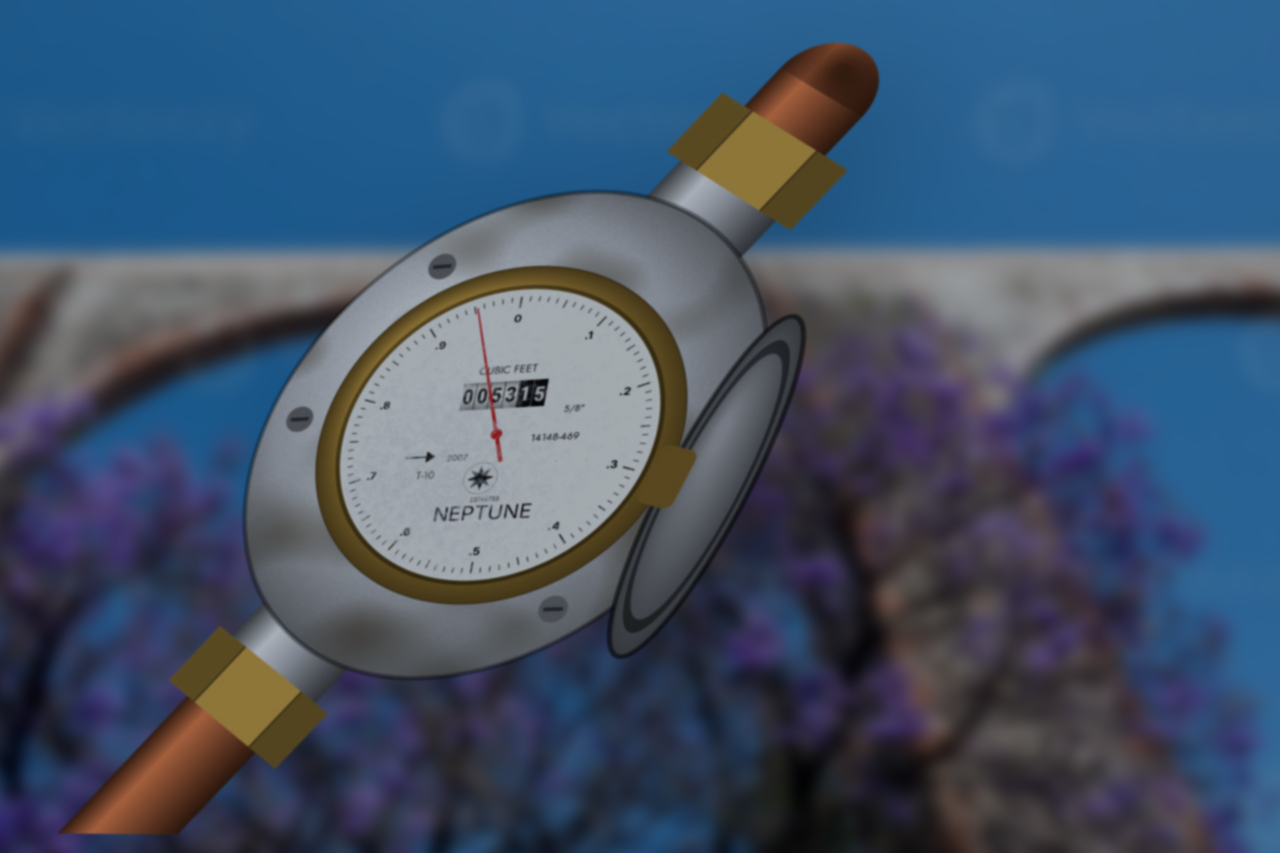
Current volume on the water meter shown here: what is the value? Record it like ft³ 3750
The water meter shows ft³ 5314.95
